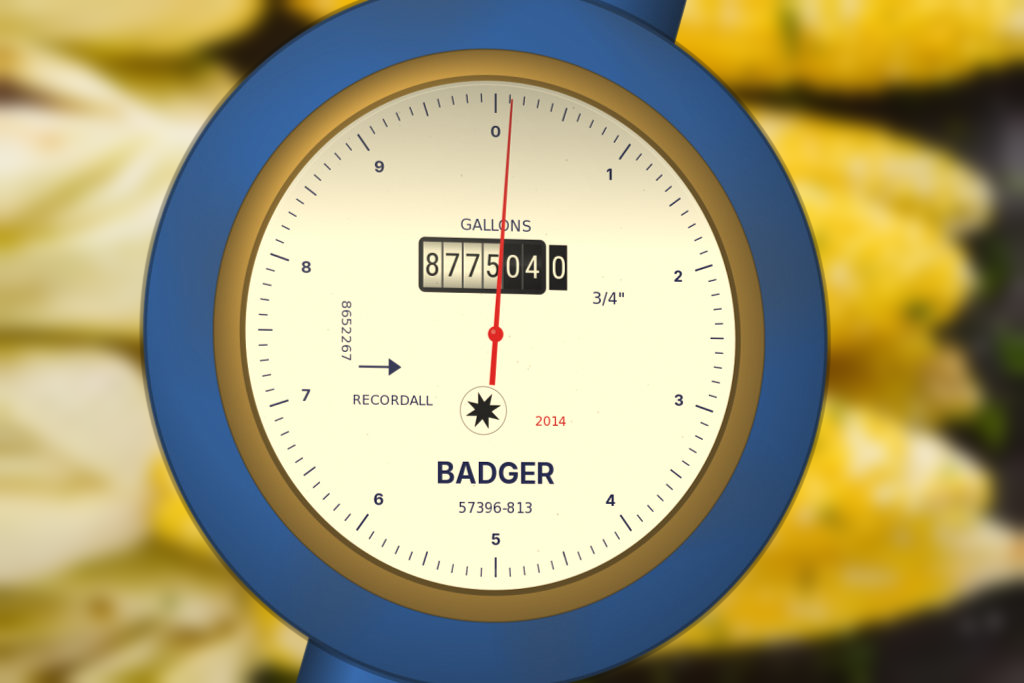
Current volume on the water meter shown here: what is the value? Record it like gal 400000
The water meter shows gal 8775040.1
